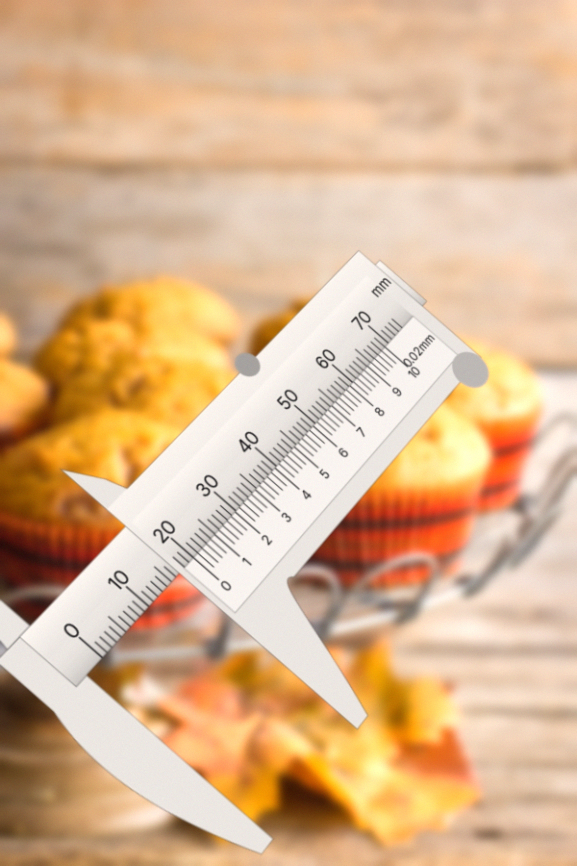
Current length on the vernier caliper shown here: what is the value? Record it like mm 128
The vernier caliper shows mm 20.0
